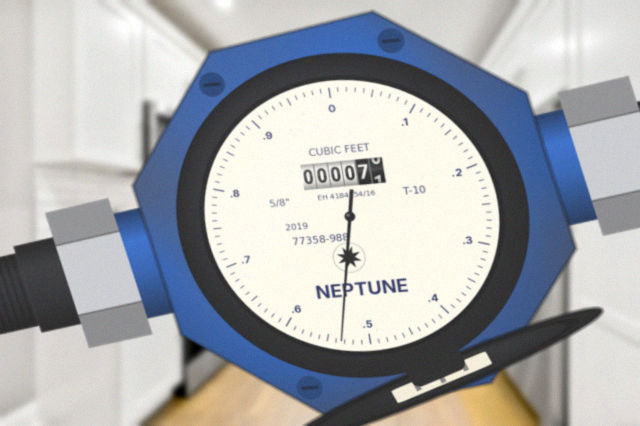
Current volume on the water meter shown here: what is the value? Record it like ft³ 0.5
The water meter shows ft³ 70.53
